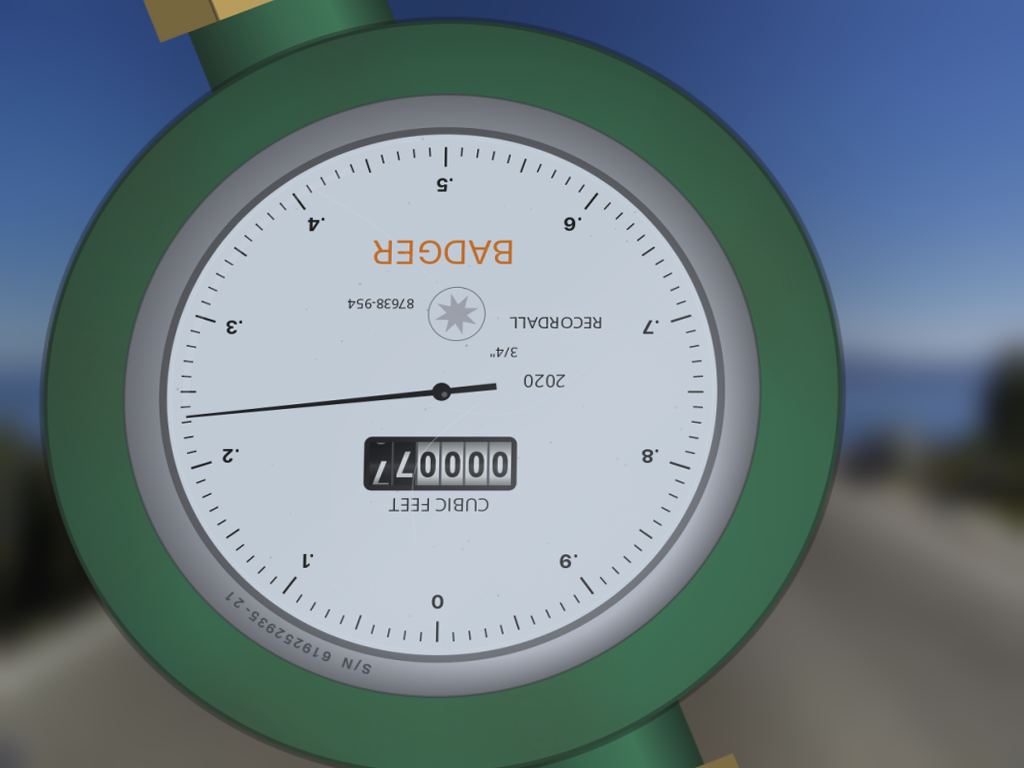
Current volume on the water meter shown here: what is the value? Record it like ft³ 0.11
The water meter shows ft³ 77.23
